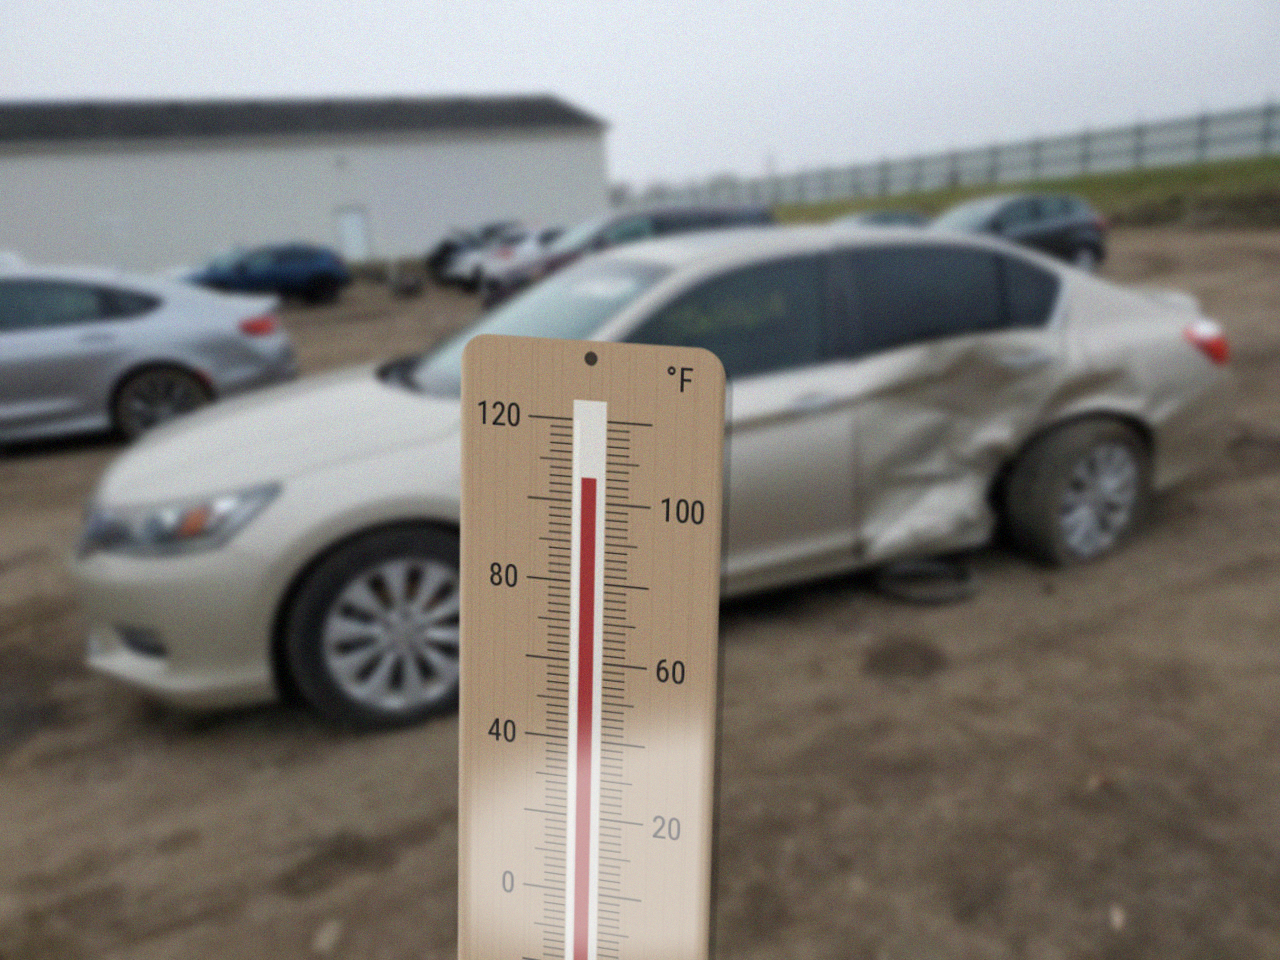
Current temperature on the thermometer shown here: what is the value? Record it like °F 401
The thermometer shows °F 106
